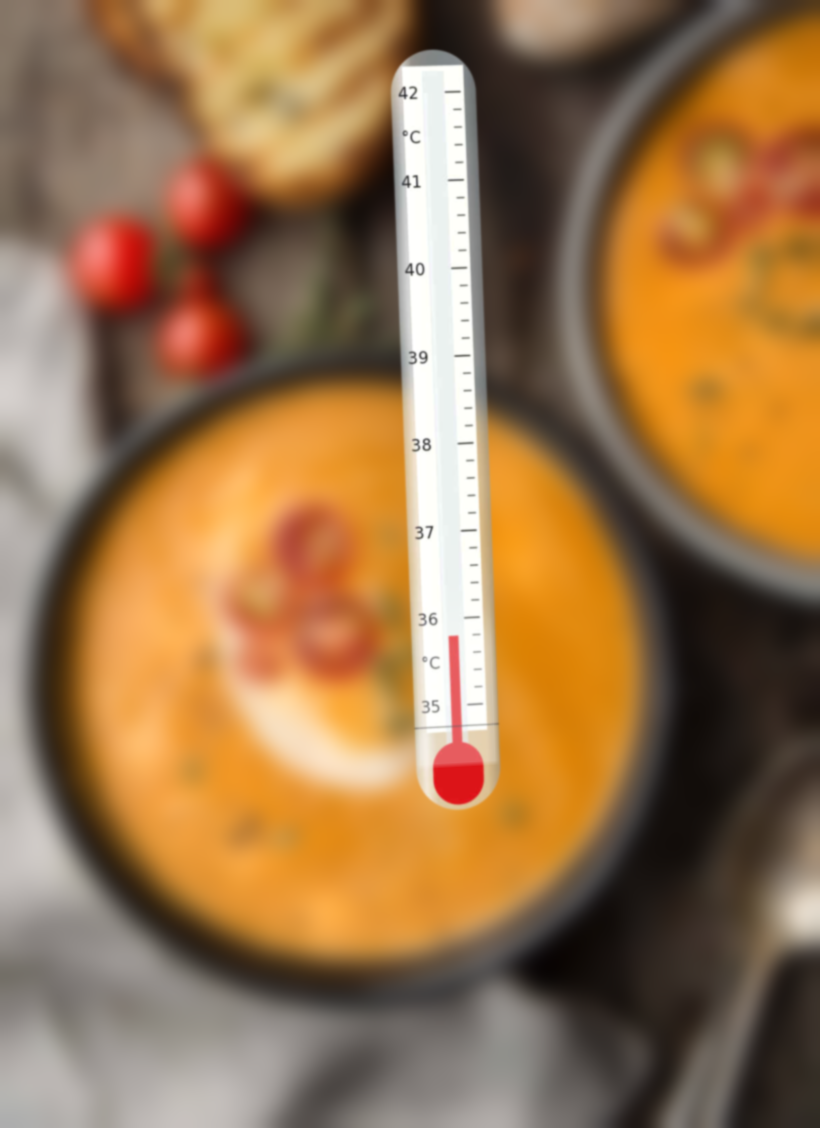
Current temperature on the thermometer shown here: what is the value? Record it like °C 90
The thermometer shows °C 35.8
